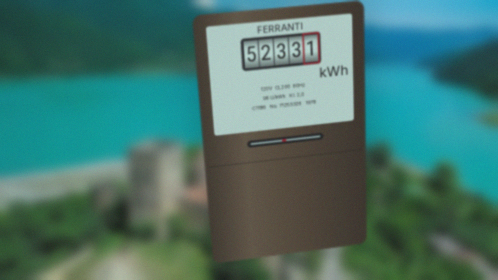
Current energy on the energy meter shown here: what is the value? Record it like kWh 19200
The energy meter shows kWh 5233.1
